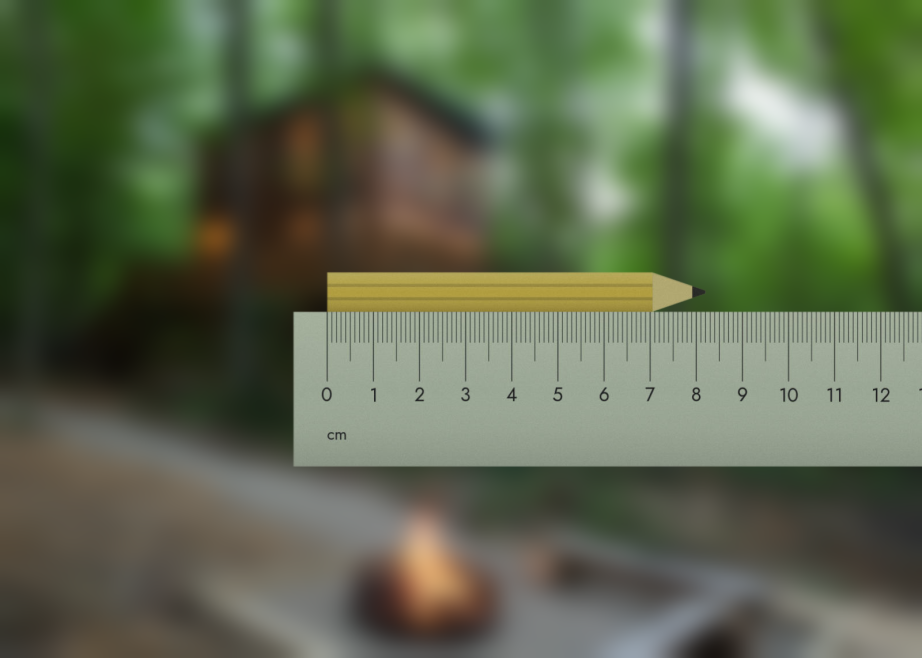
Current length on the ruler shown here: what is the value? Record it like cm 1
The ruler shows cm 8.2
